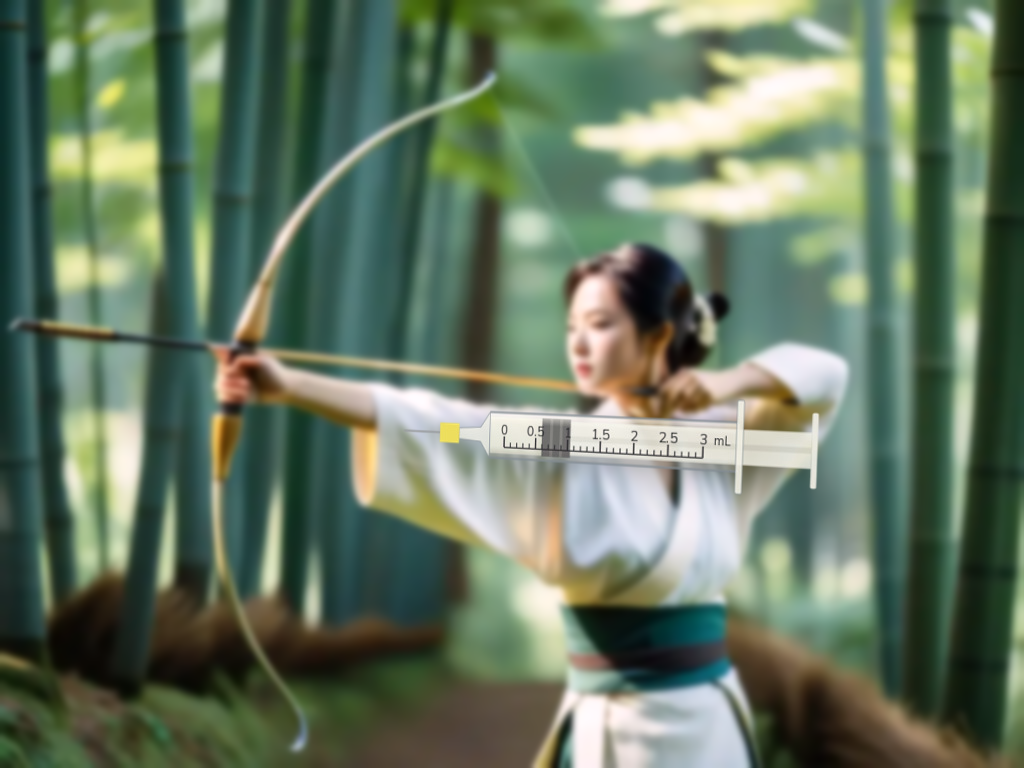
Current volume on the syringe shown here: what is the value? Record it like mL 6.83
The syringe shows mL 0.6
